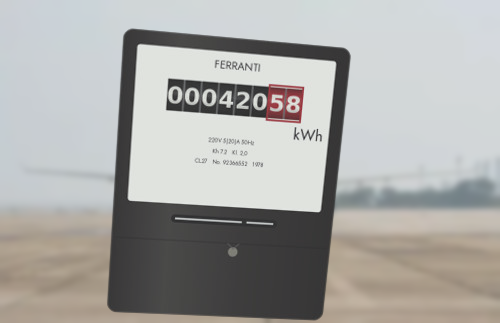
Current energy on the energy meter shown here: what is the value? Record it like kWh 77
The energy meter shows kWh 420.58
